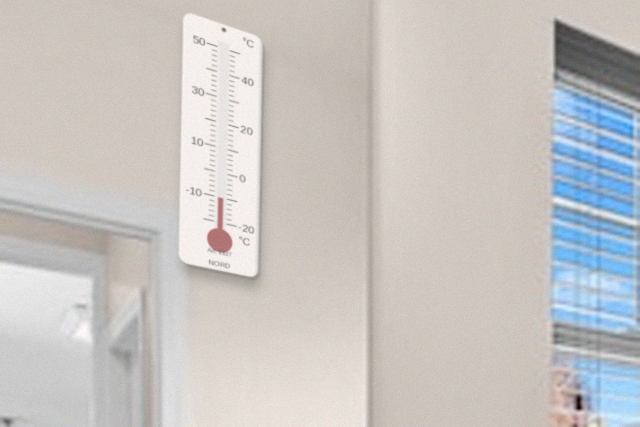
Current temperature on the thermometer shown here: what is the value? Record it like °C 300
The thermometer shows °C -10
